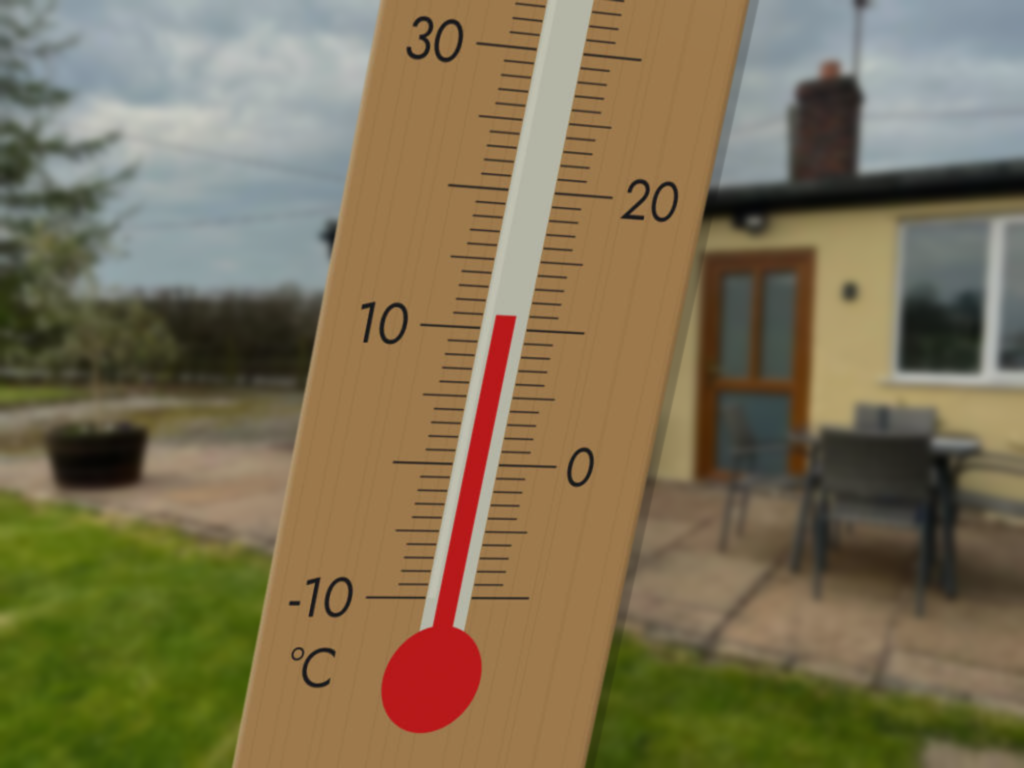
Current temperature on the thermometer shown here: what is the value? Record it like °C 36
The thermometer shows °C 11
